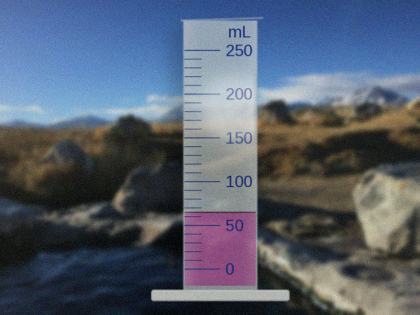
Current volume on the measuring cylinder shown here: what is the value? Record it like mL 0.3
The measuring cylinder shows mL 65
